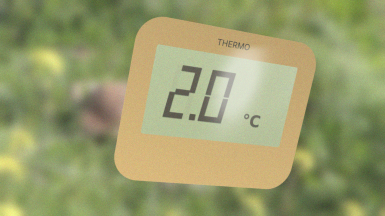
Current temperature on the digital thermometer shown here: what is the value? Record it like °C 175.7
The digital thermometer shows °C 2.0
